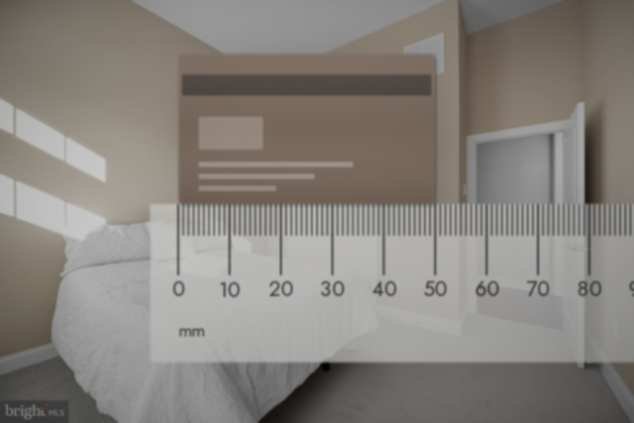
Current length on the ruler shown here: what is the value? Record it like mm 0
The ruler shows mm 50
